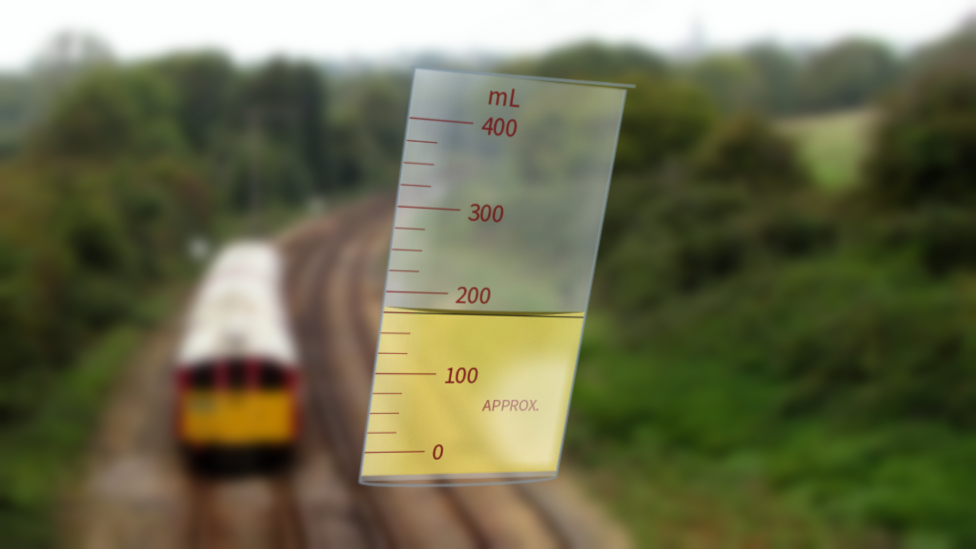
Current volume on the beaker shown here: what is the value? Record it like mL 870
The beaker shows mL 175
